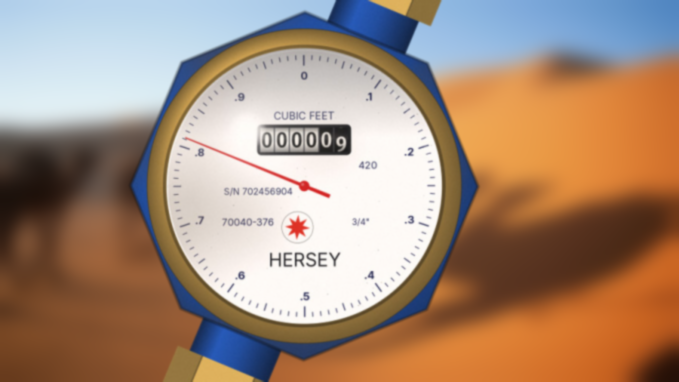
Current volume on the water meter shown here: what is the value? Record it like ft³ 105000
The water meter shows ft³ 8.81
